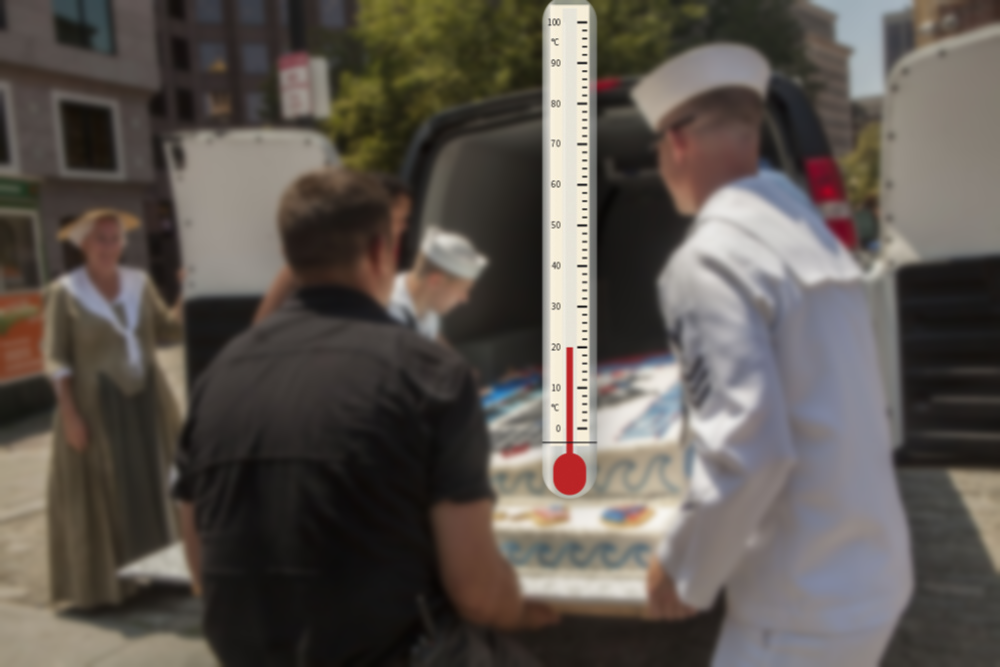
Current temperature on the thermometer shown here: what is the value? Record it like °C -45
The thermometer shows °C 20
